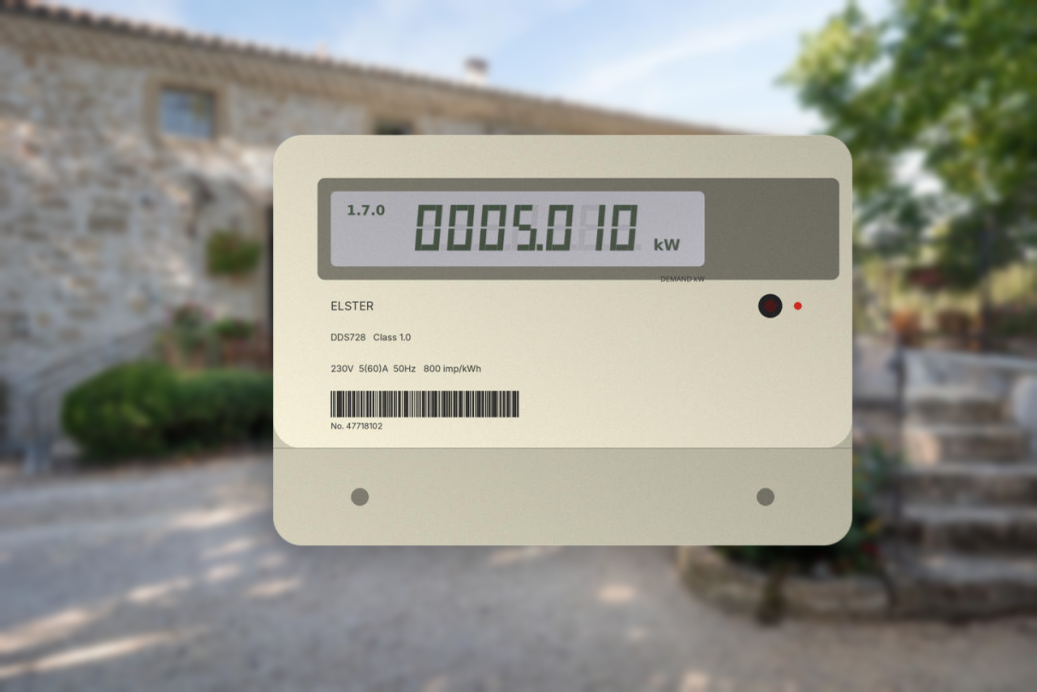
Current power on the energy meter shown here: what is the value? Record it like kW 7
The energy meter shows kW 5.010
